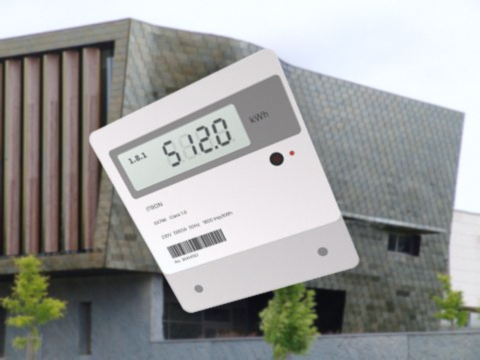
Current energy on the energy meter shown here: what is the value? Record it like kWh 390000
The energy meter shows kWh 512.0
